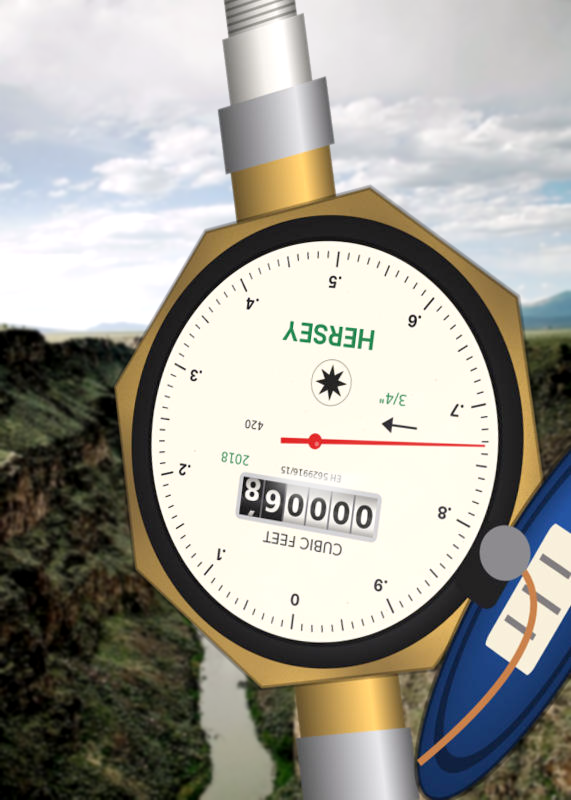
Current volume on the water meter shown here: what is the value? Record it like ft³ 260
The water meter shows ft³ 67.73
